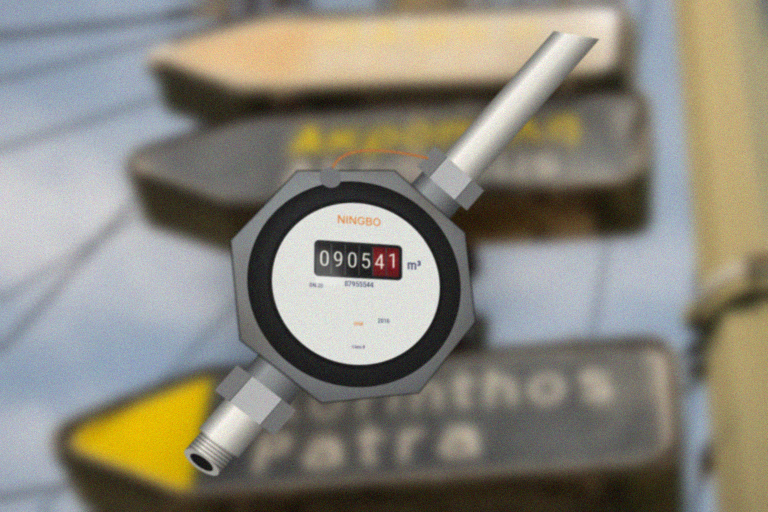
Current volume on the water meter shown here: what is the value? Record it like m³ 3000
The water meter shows m³ 905.41
